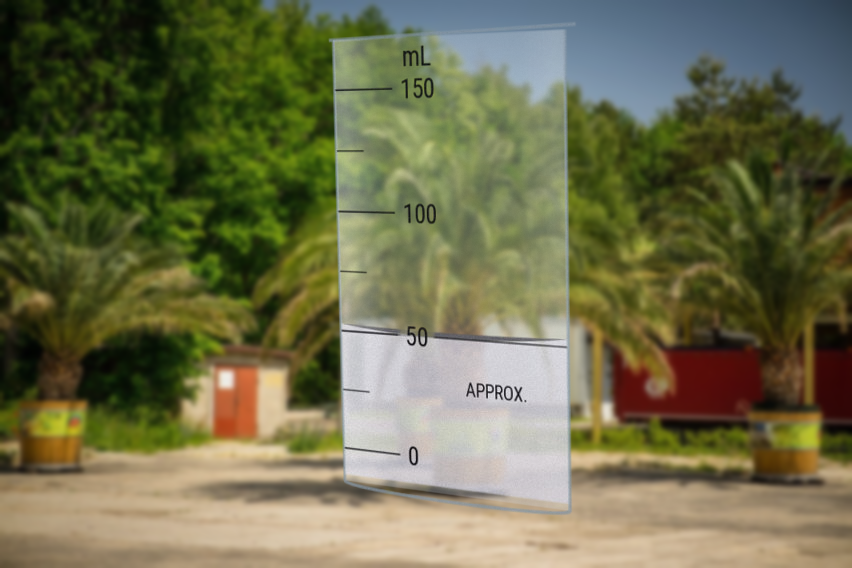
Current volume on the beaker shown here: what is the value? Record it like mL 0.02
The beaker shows mL 50
